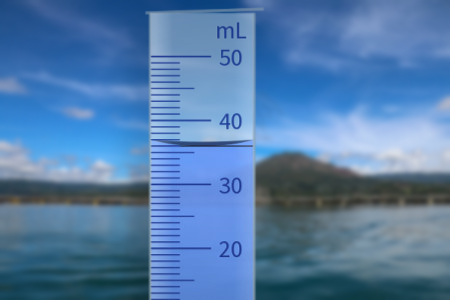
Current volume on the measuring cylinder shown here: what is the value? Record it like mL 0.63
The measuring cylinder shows mL 36
